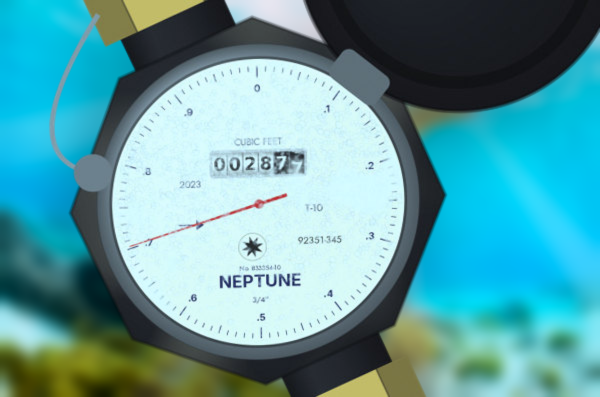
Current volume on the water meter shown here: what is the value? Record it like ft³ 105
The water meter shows ft³ 2876.70
